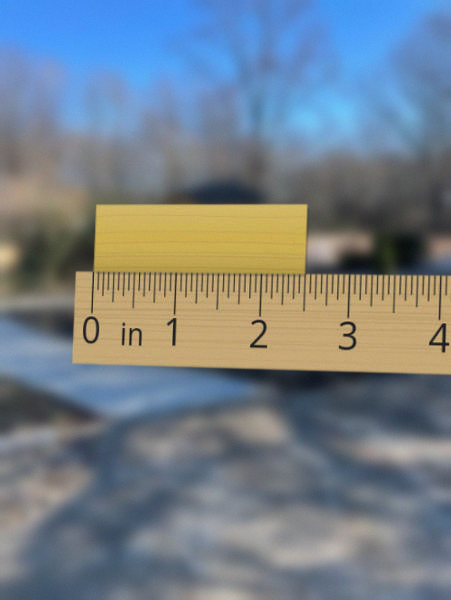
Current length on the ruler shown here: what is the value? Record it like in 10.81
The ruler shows in 2.5
